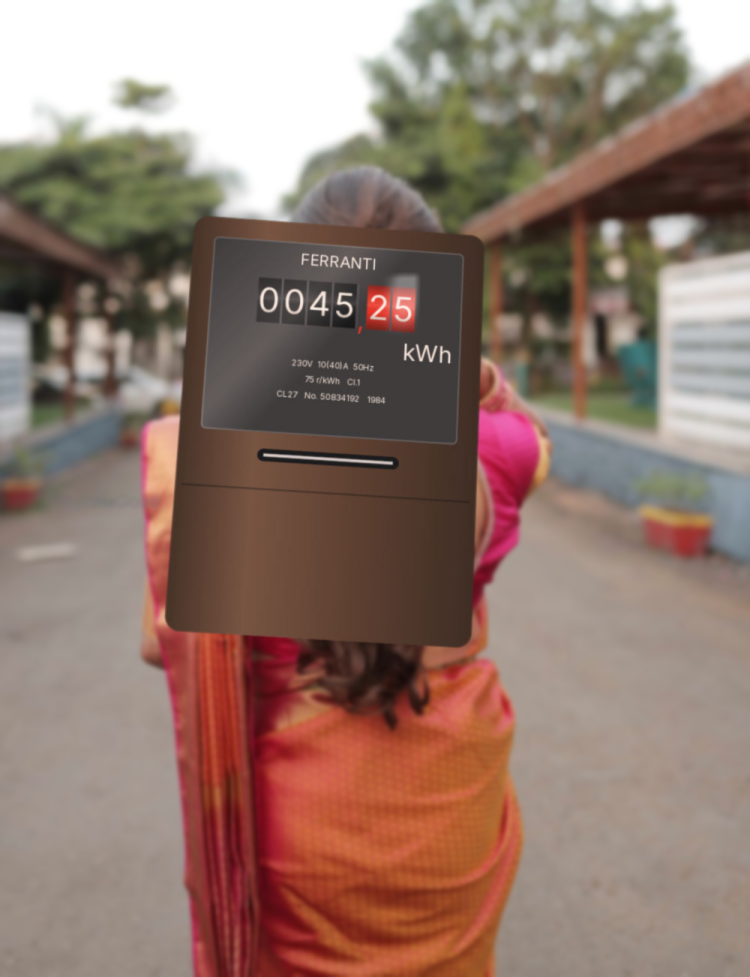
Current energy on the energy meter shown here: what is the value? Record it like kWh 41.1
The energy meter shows kWh 45.25
